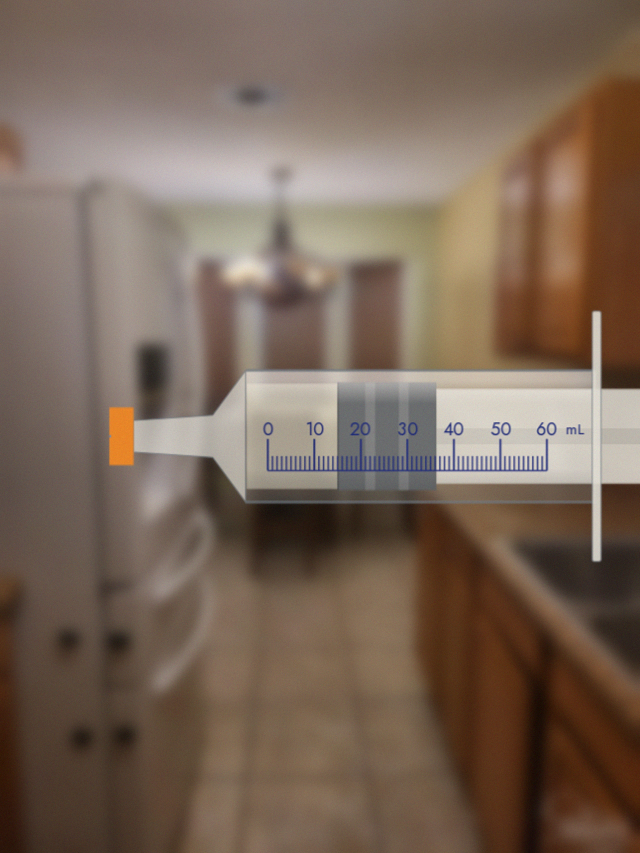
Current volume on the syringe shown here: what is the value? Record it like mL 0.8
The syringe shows mL 15
